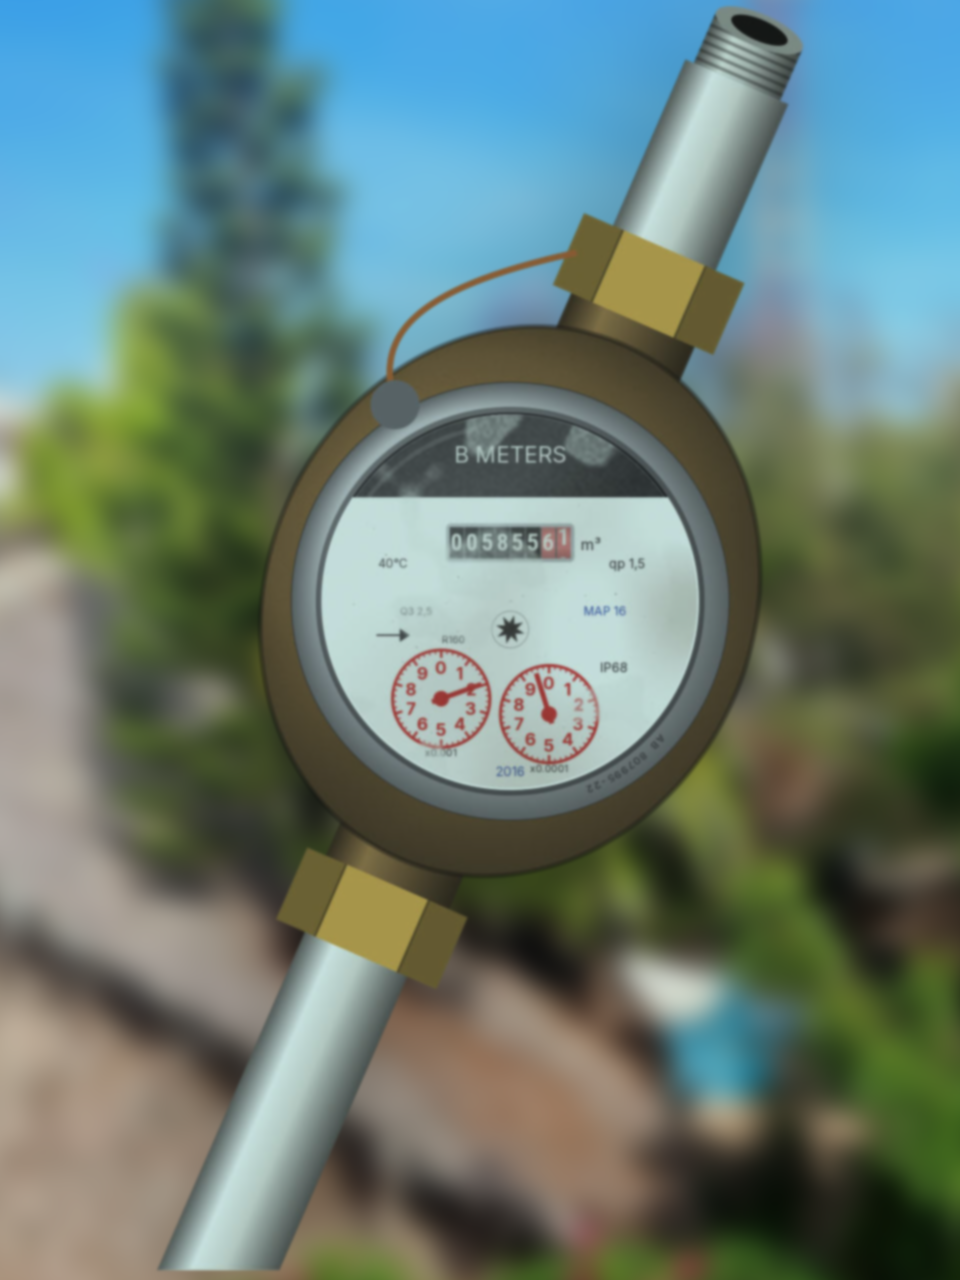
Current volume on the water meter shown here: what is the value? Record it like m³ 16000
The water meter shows m³ 5855.6119
